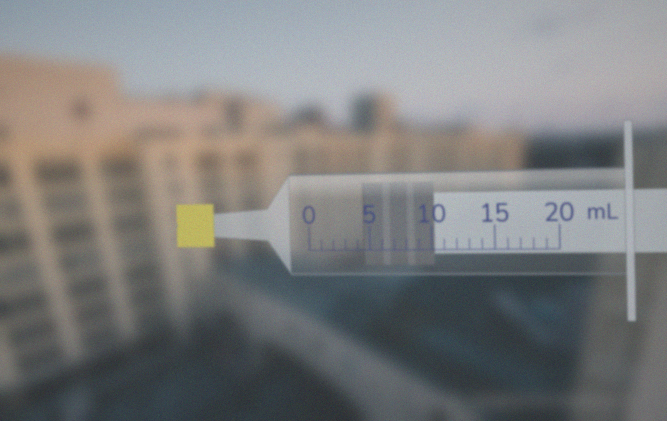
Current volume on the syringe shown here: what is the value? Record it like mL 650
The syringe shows mL 4.5
